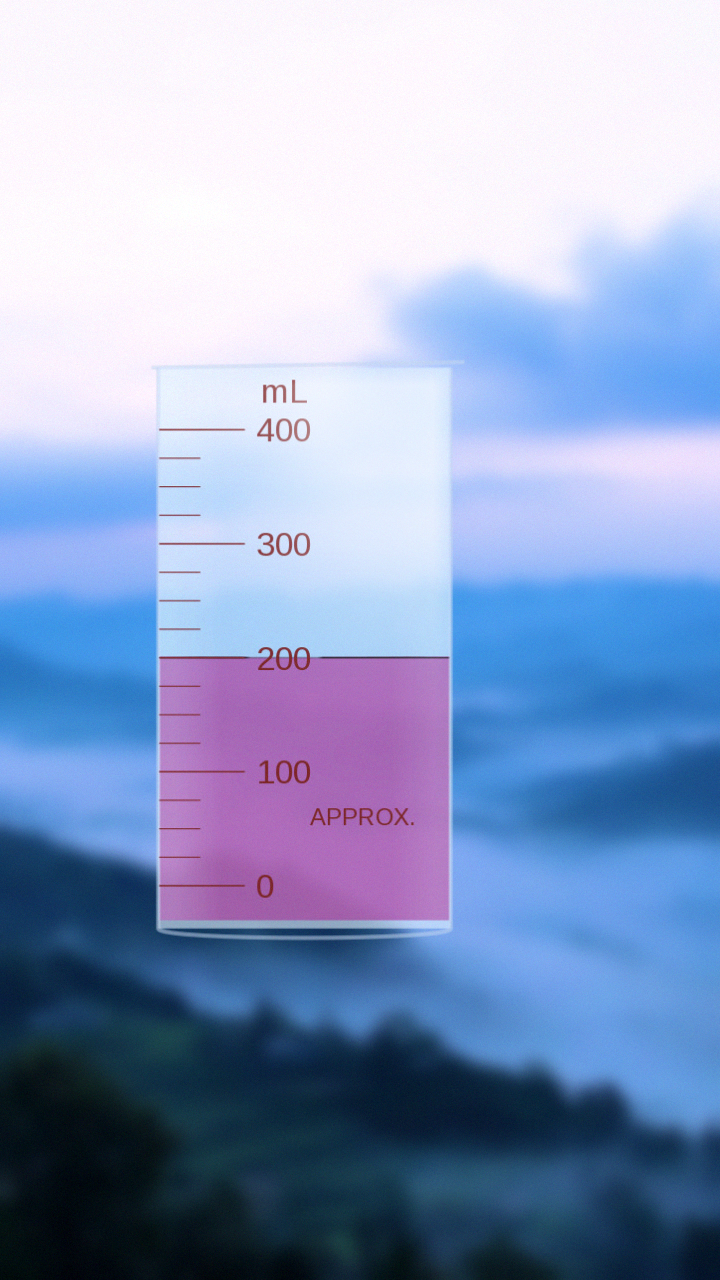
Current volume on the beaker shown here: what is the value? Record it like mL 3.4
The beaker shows mL 200
